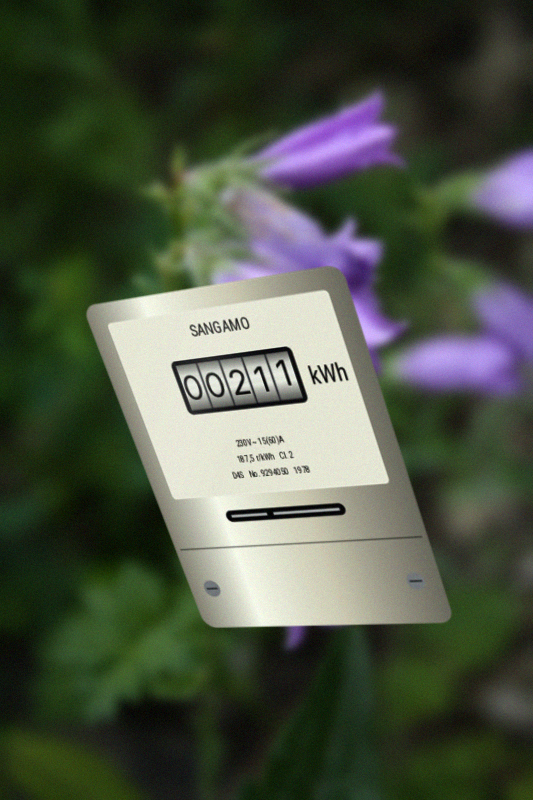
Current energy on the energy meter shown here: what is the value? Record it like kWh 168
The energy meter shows kWh 211
